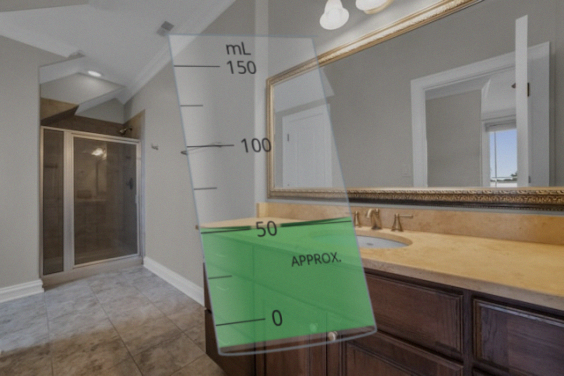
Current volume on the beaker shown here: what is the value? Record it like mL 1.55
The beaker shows mL 50
